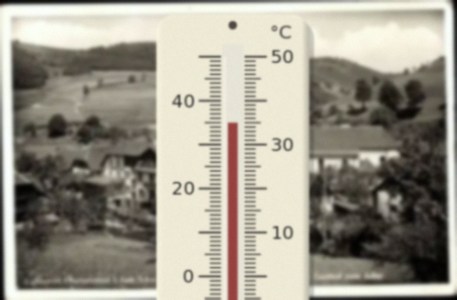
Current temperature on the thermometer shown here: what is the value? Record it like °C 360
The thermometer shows °C 35
